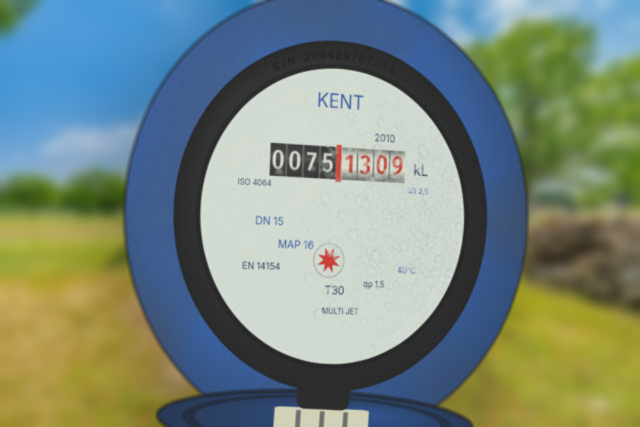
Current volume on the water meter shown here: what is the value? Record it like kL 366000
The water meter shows kL 75.1309
